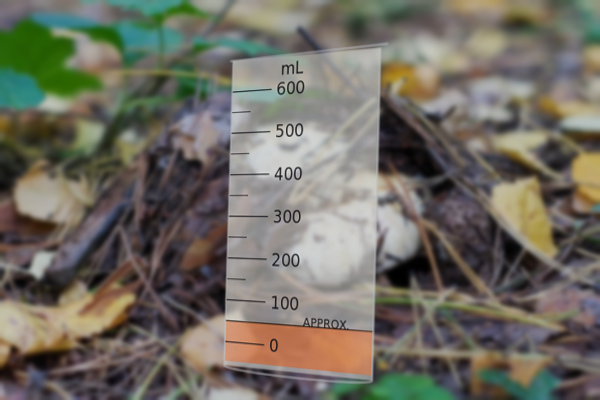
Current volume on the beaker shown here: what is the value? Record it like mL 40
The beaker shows mL 50
